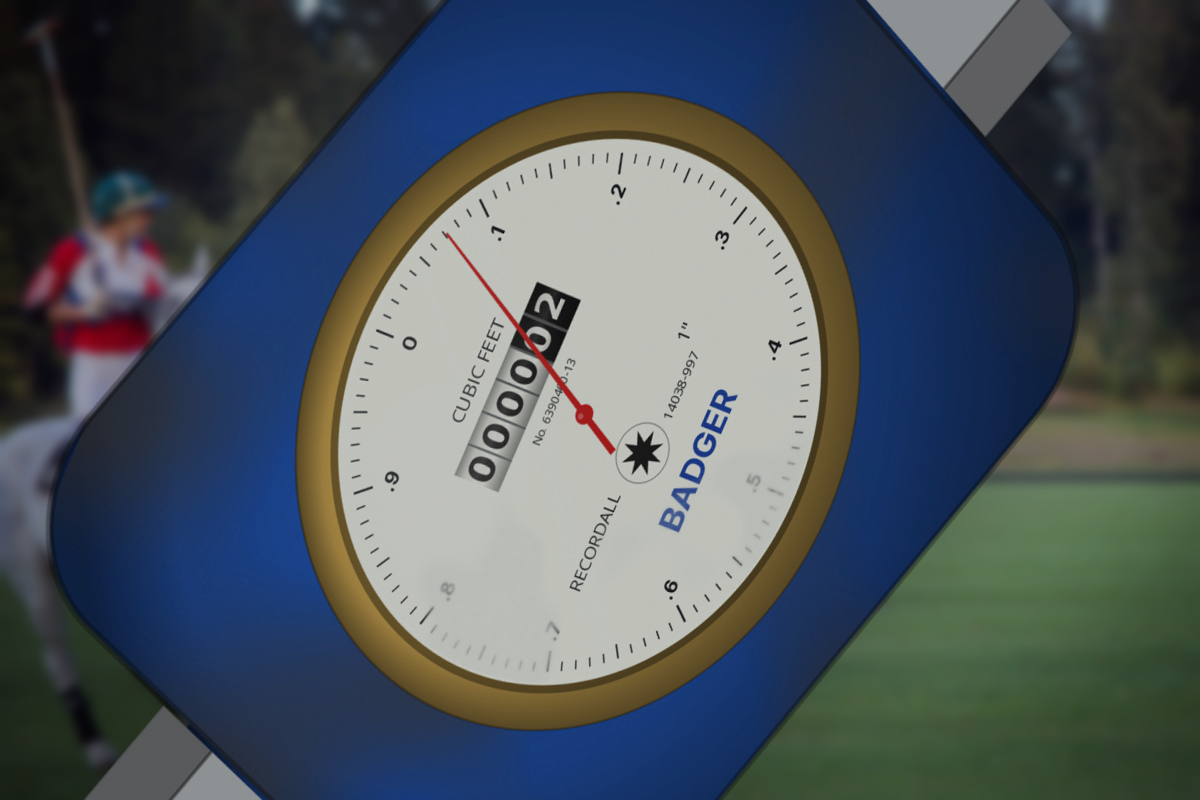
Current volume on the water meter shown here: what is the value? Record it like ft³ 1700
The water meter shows ft³ 2.07
